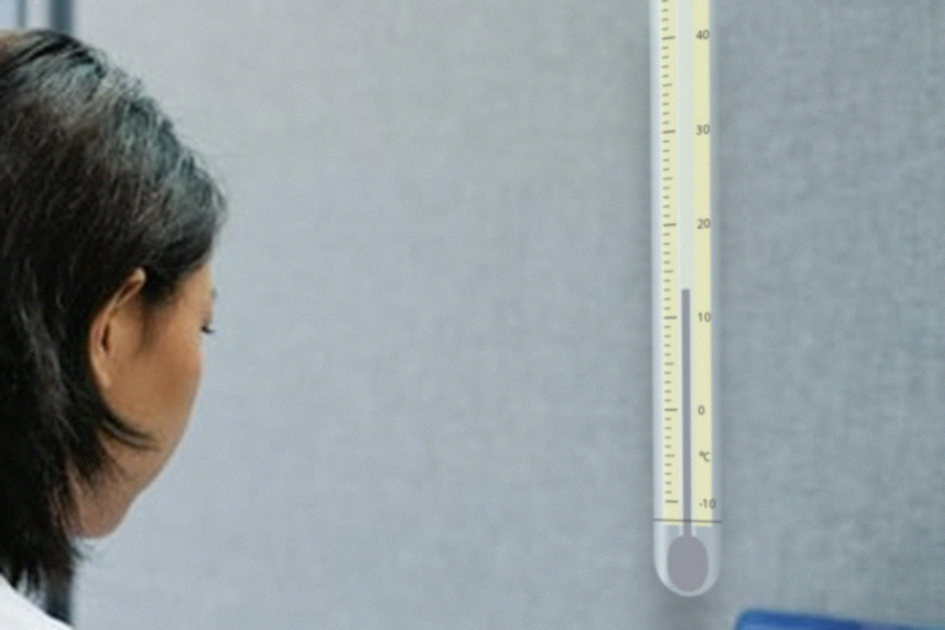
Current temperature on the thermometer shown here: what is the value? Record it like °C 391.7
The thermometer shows °C 13
